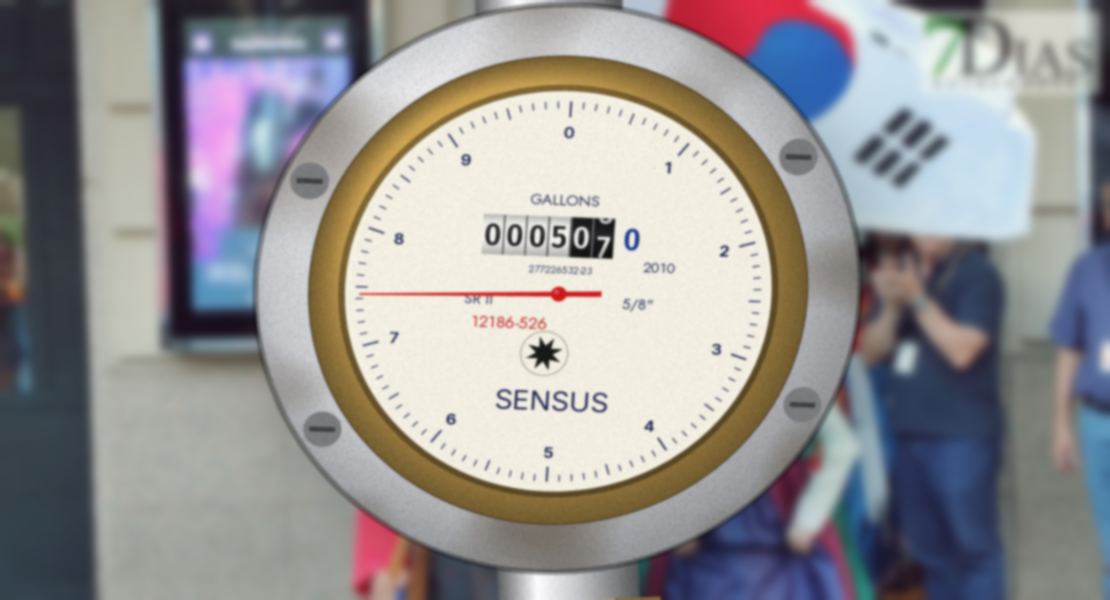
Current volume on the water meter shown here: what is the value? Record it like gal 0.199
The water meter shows gal 5067.4
